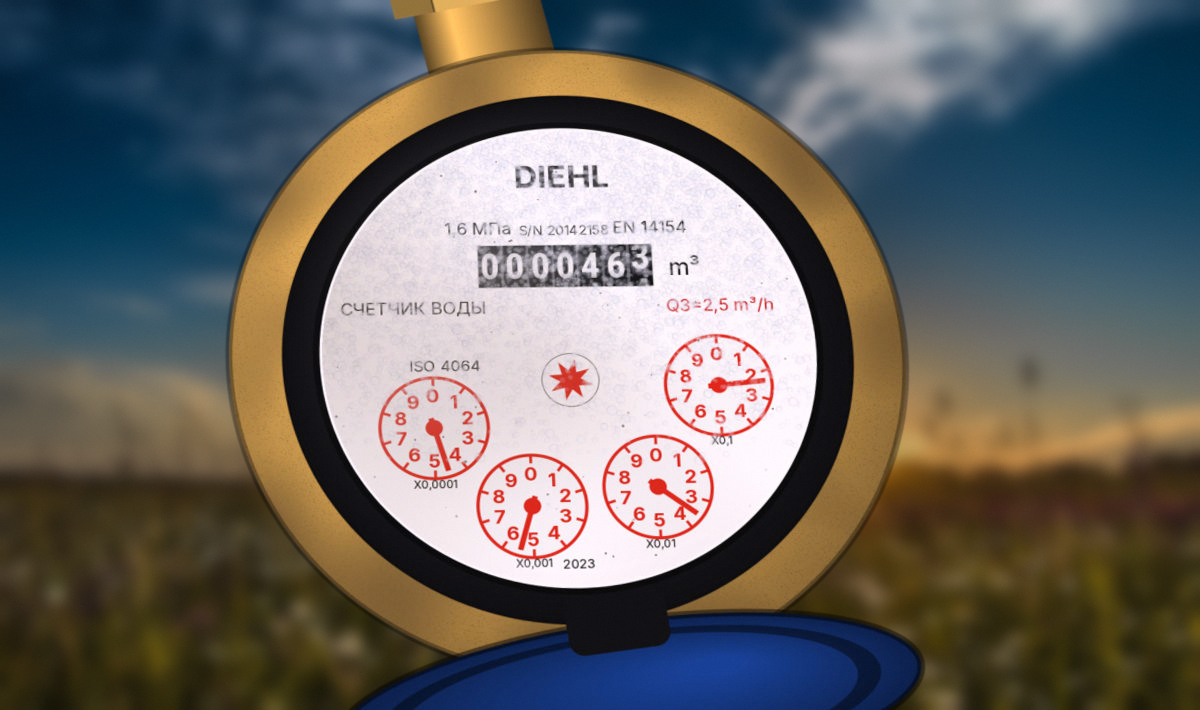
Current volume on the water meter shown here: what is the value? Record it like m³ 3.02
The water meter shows m³ 463.2354
